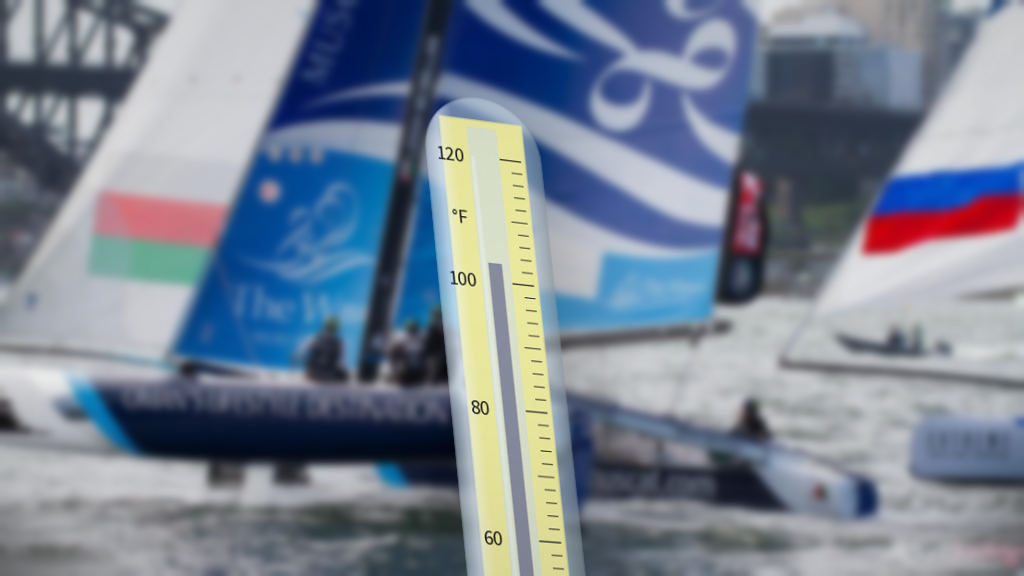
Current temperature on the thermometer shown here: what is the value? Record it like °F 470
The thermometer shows °F 103
